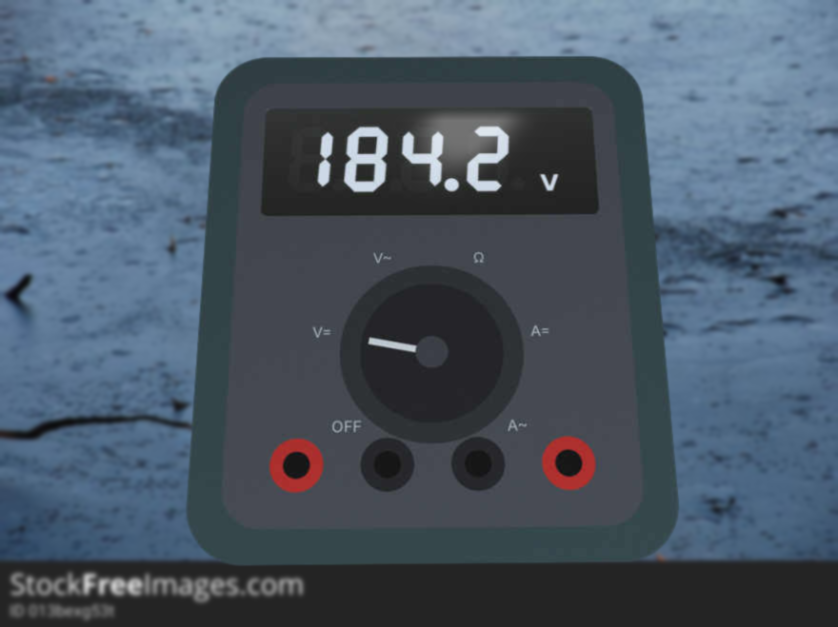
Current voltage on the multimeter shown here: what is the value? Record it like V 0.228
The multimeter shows V 184.2
